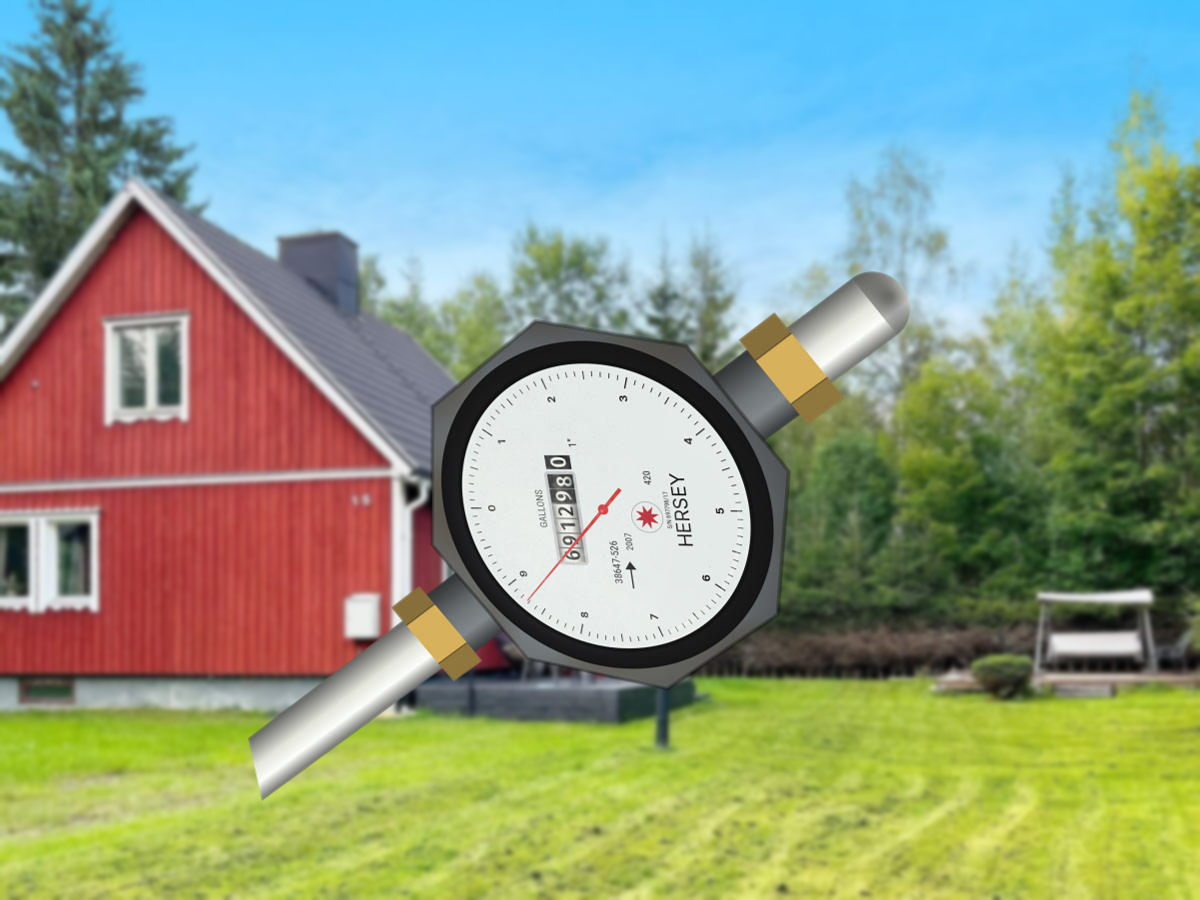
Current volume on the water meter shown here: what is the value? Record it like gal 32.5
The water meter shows gal 6912978.7
